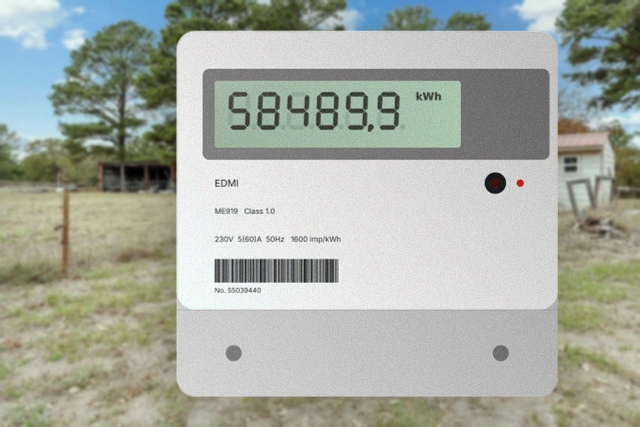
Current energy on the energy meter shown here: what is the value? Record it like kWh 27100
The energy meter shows kWh 58489.9
